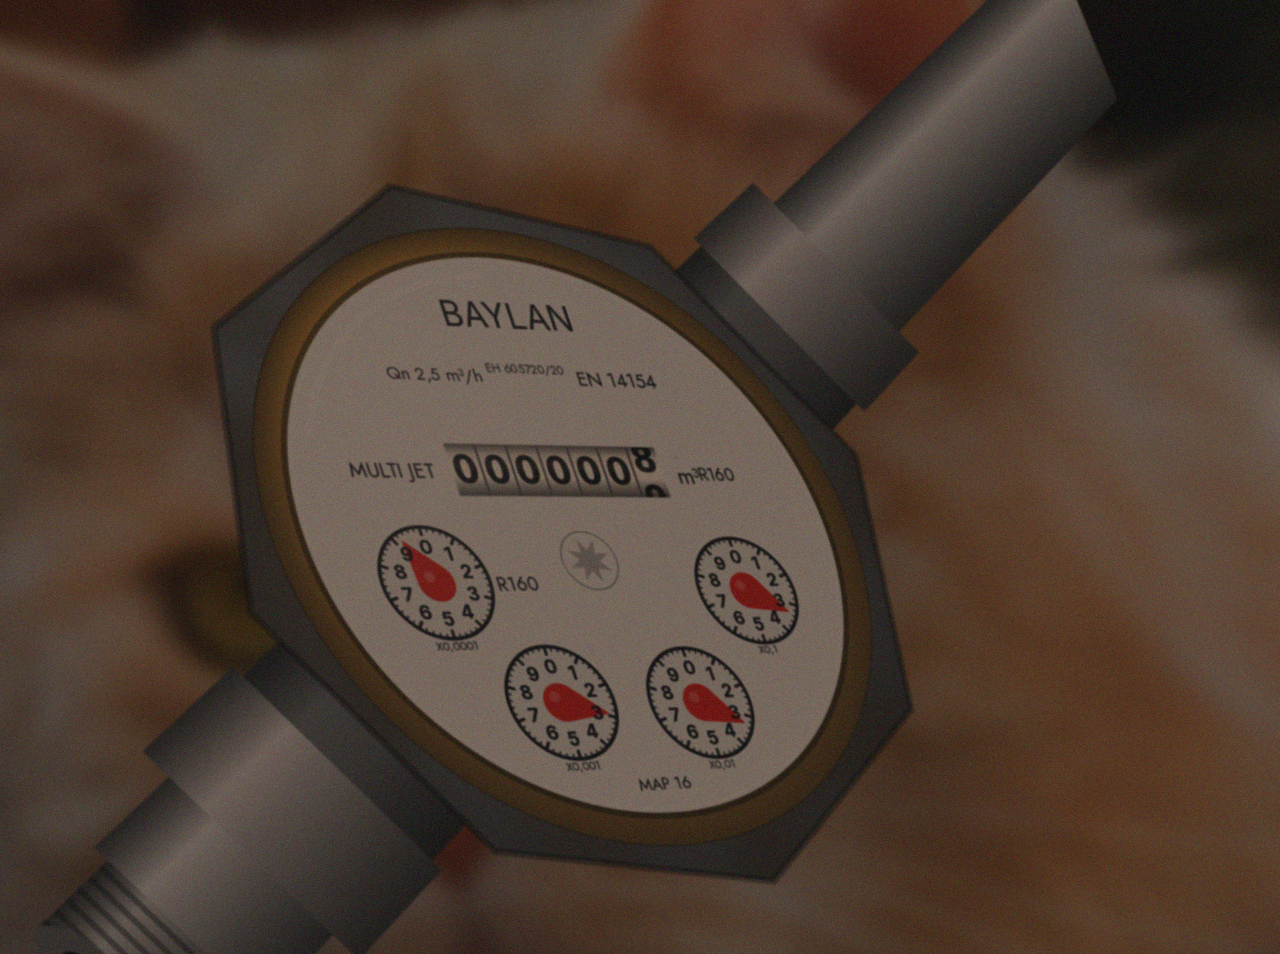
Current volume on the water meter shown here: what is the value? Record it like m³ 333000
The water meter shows m³ 8.3329
